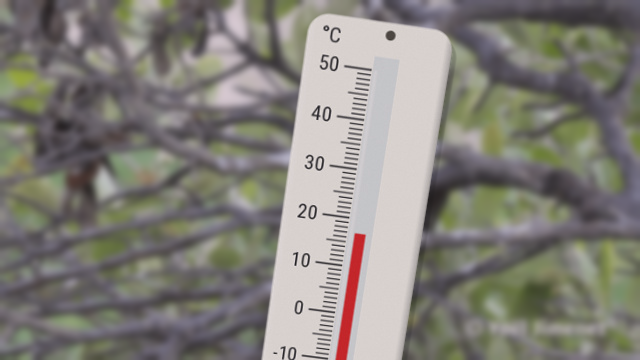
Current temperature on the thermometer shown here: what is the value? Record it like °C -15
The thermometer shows °C 17
